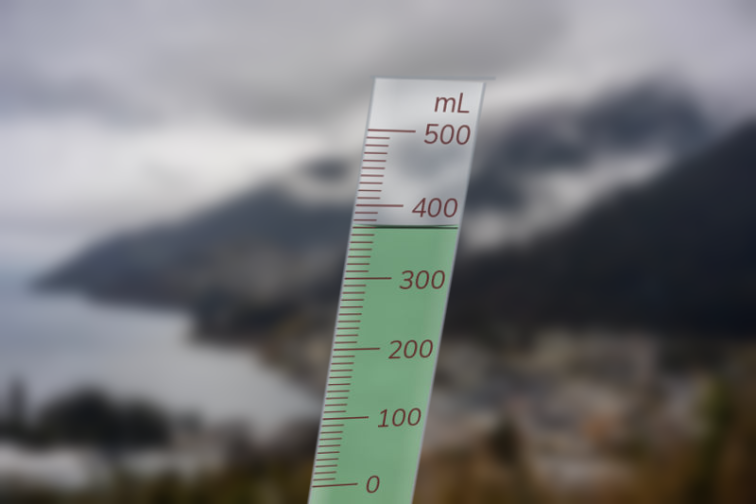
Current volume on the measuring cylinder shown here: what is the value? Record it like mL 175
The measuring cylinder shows mL 370
